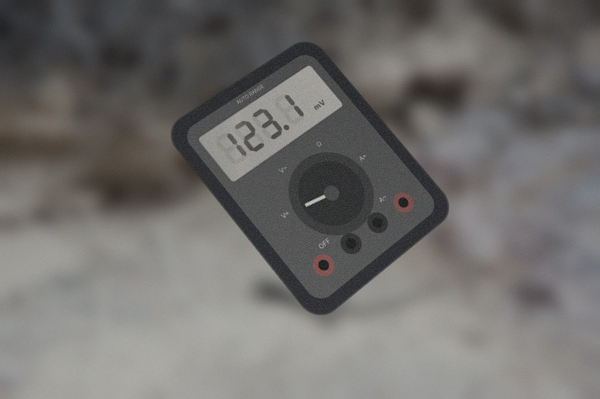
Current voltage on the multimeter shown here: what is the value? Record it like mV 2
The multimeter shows mV 123.1
